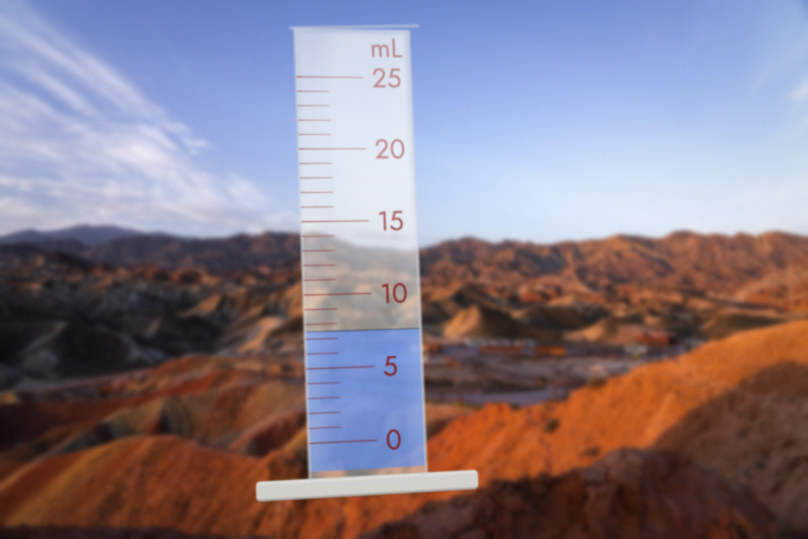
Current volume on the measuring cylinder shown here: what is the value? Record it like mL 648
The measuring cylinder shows mL 7.5
